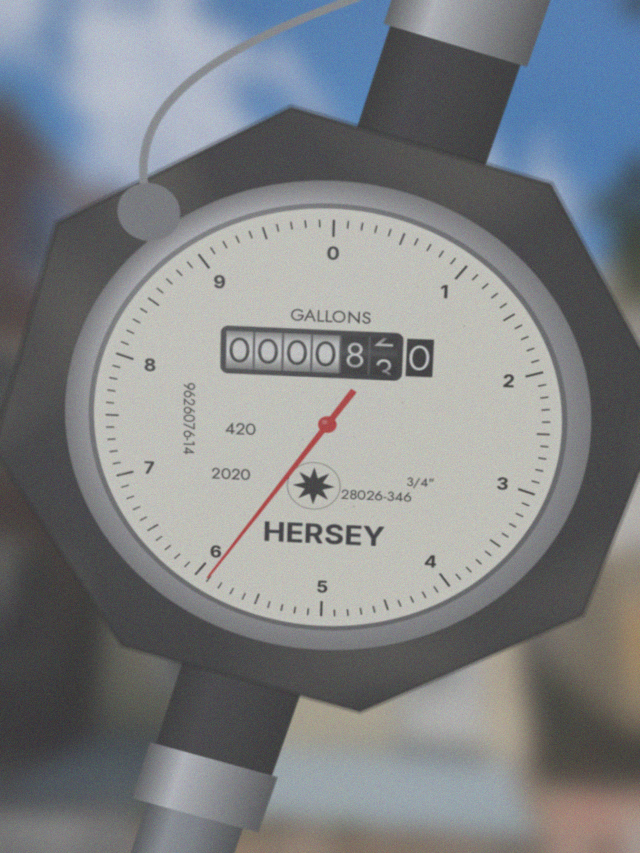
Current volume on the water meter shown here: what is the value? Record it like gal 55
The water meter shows gal 825.9
